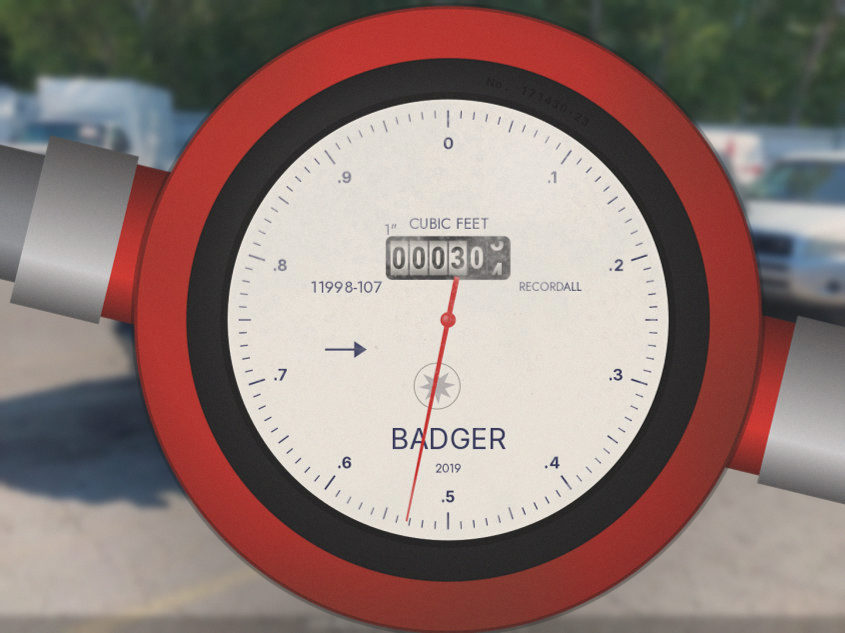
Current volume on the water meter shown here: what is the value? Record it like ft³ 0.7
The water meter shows ft³ 303.53
